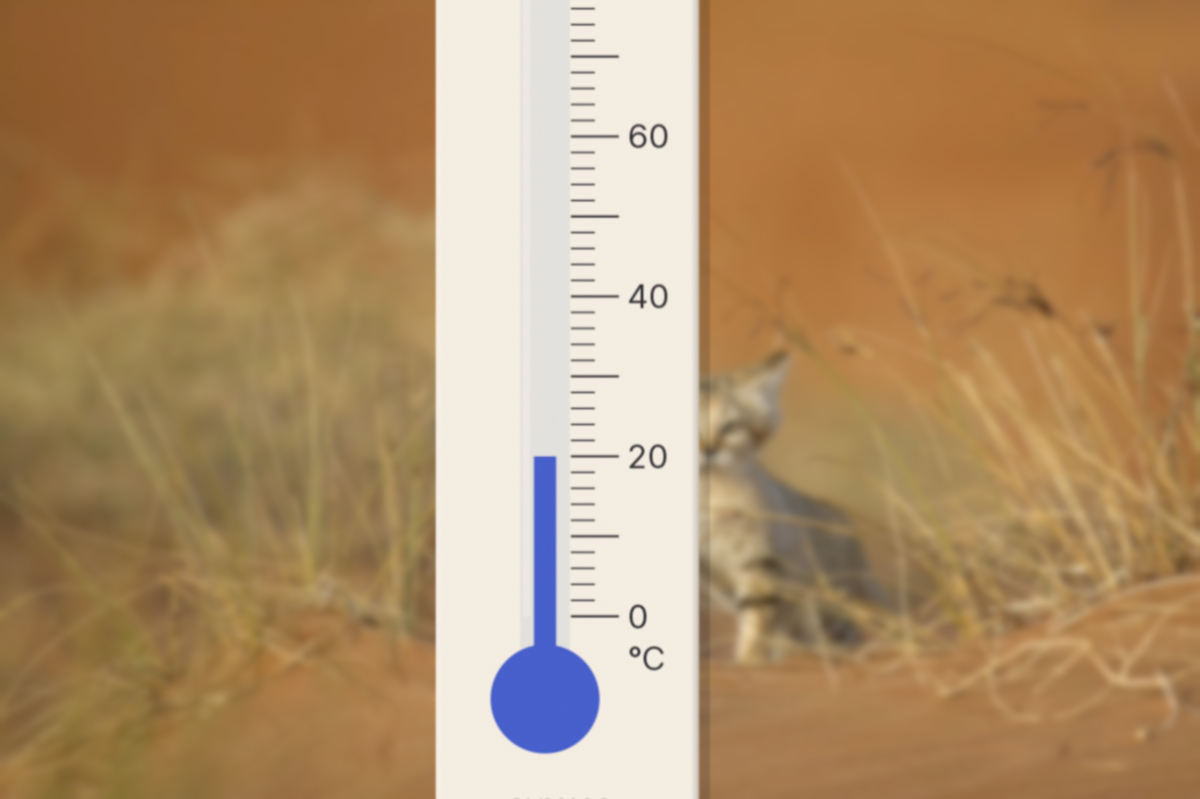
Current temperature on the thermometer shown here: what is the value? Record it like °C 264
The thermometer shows °C 20
